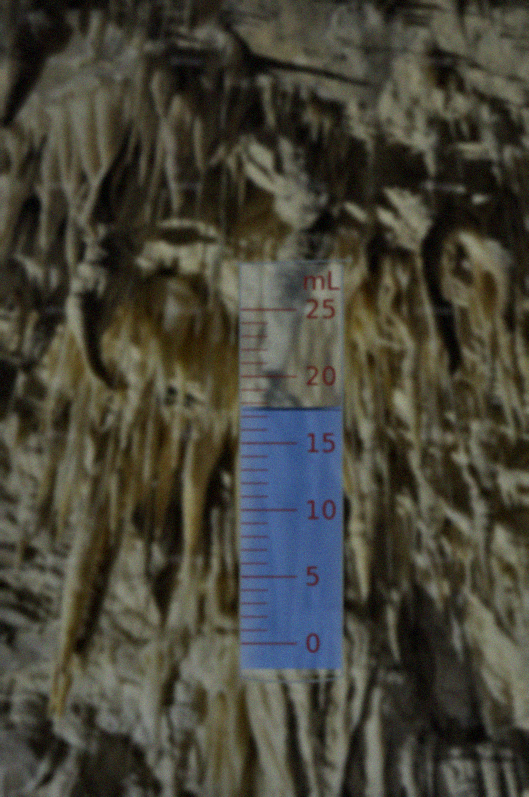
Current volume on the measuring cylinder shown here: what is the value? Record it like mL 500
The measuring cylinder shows mL 17.5
